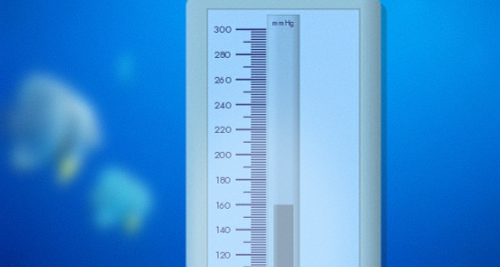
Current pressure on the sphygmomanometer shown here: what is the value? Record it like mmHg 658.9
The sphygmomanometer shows mmHg 160
